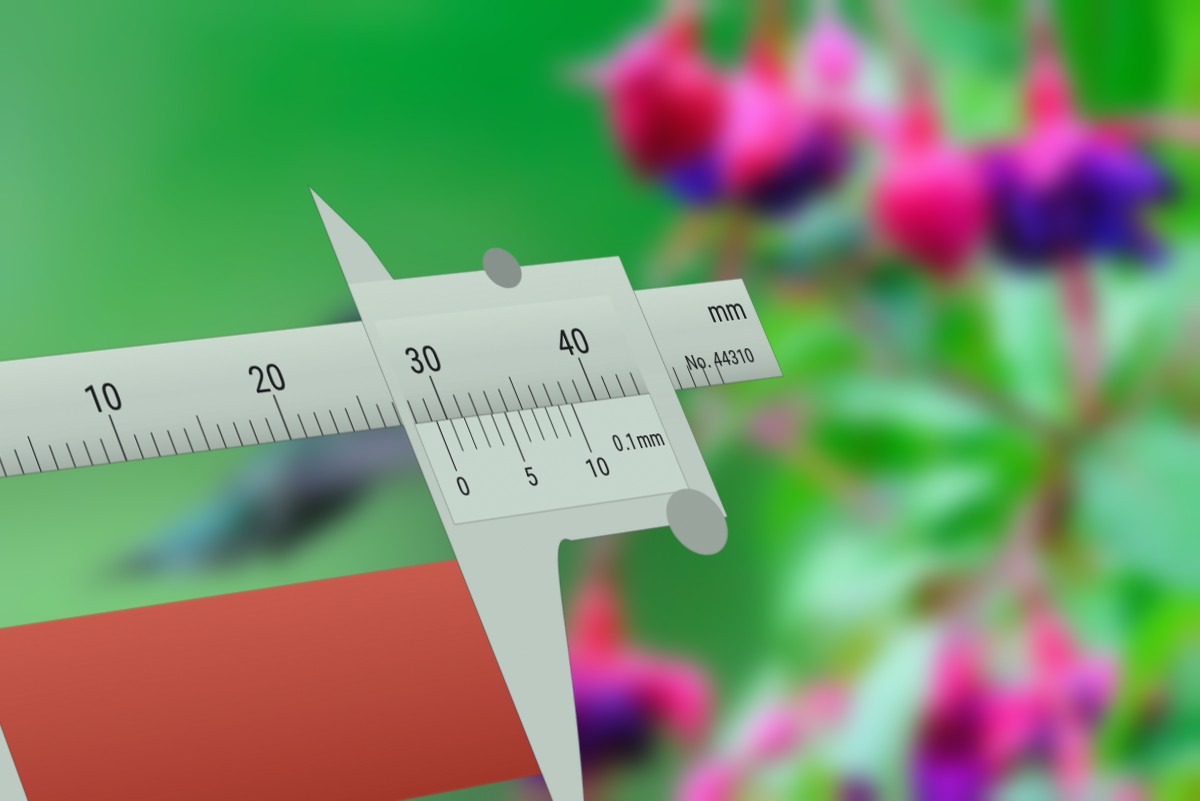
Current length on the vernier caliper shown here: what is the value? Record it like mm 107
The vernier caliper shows mm 29.3
